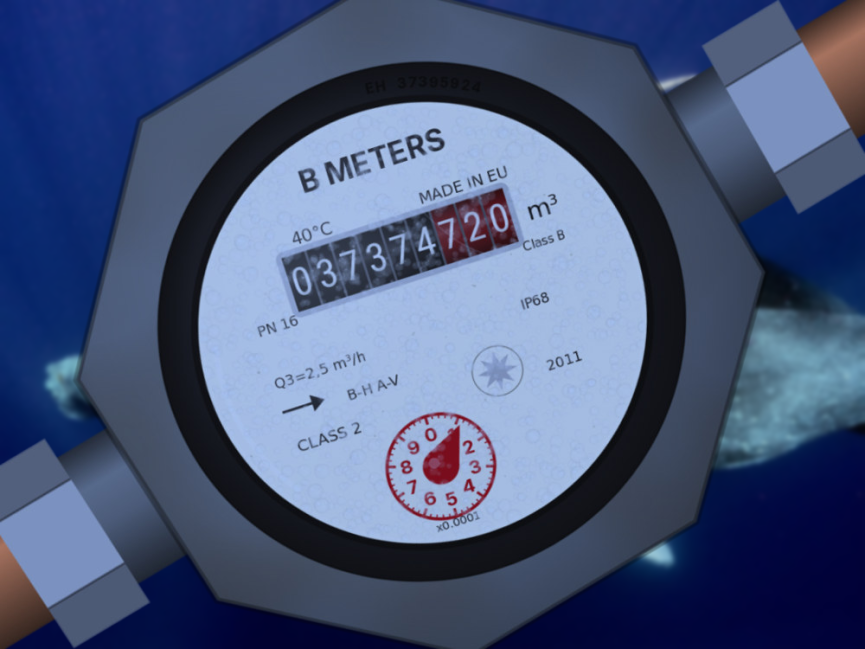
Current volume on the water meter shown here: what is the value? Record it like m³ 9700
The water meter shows m³ 37374.7201
